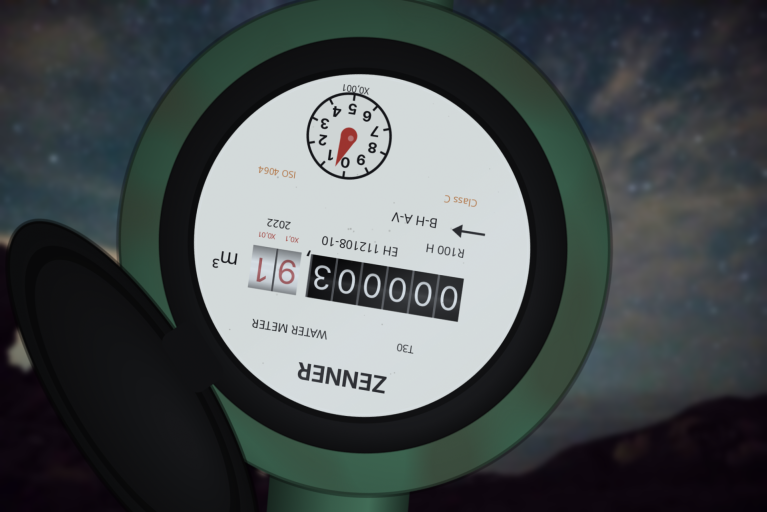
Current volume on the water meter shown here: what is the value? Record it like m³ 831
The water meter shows m³ 3.910
